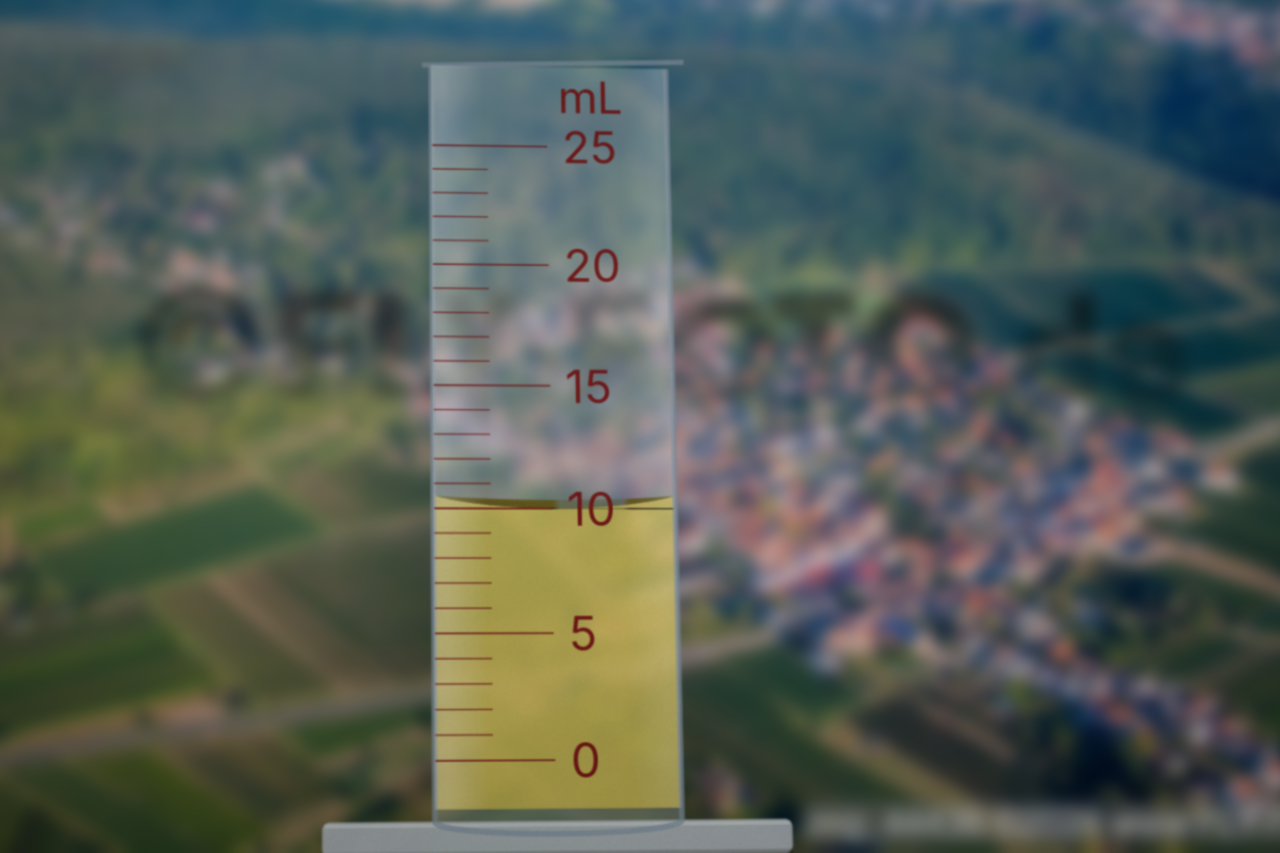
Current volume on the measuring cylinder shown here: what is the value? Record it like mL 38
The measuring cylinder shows mL 10
